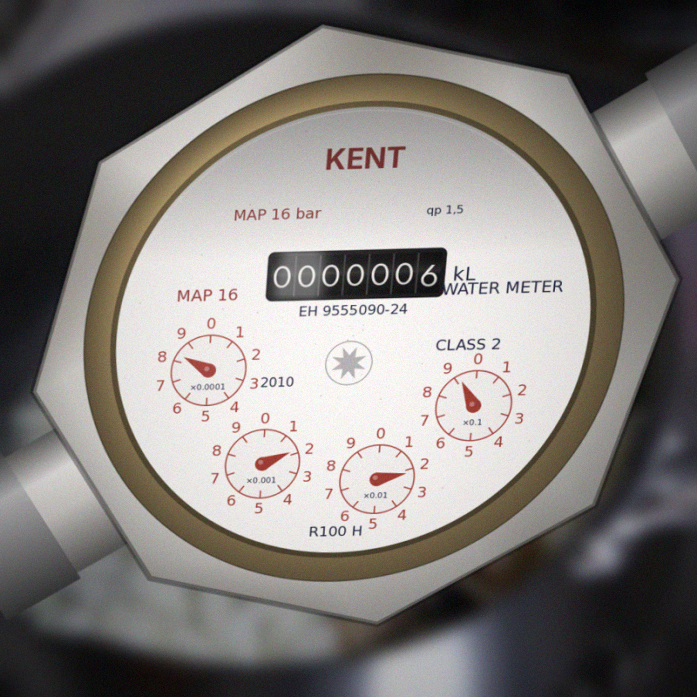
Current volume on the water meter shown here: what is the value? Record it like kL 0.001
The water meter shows kL 5.9218
